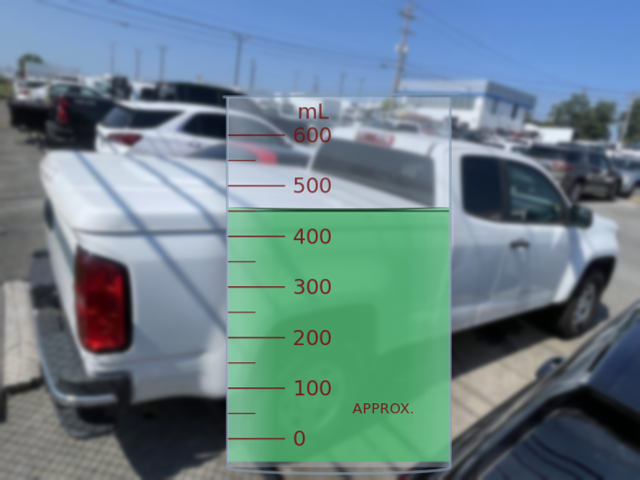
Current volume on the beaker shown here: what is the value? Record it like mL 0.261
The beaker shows mL 450
